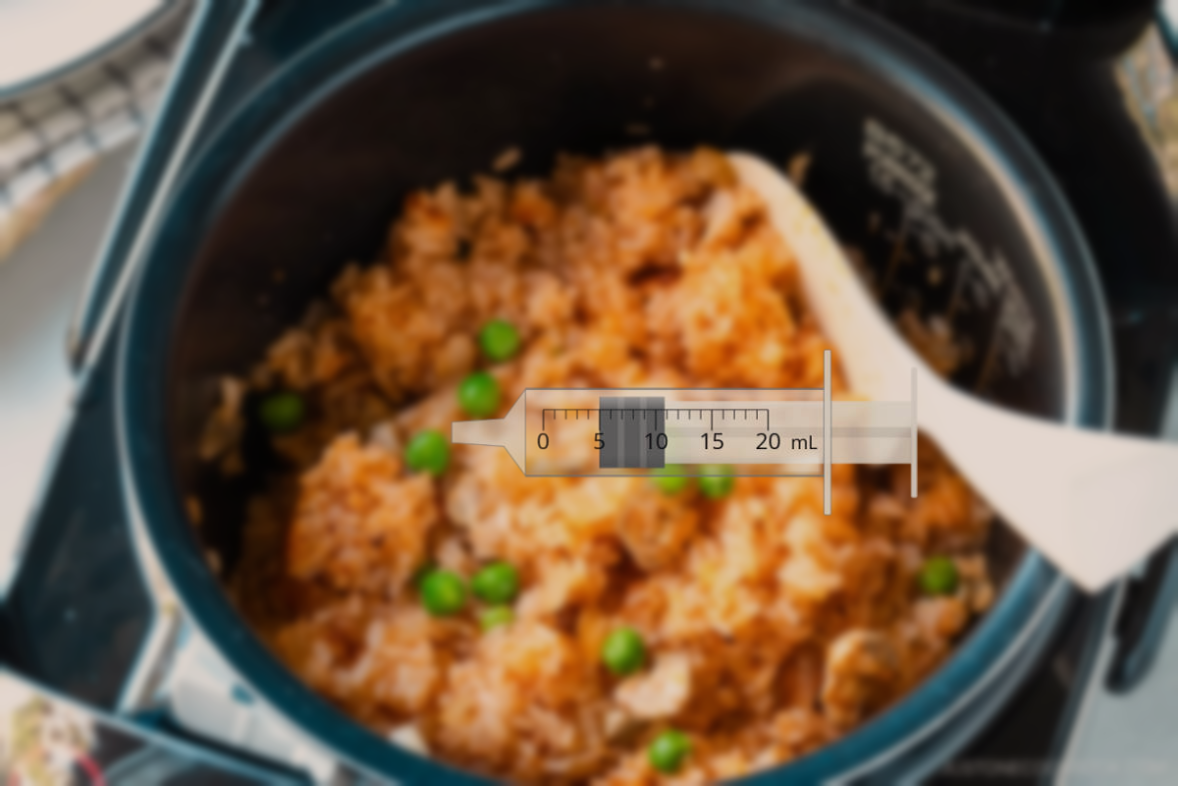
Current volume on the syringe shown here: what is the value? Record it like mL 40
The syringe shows mL 5
